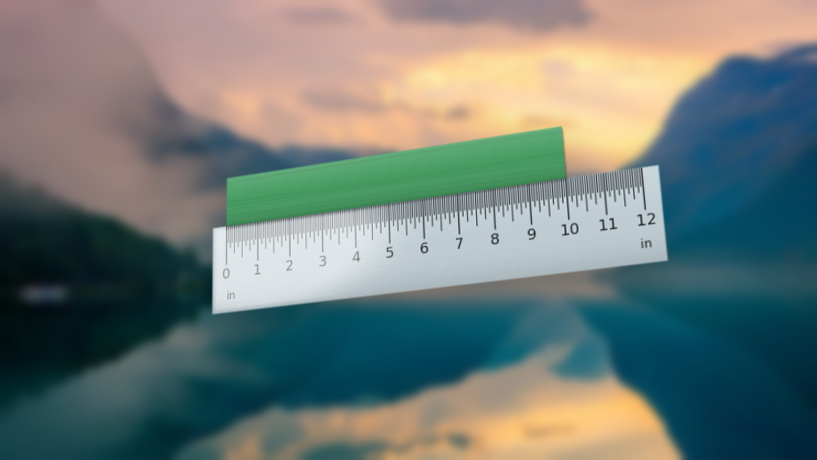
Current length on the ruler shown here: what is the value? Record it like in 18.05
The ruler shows in 10
